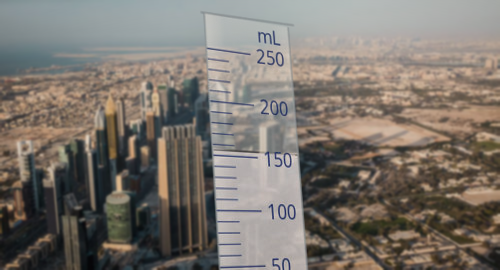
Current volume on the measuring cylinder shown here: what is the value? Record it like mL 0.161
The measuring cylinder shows mL 155
